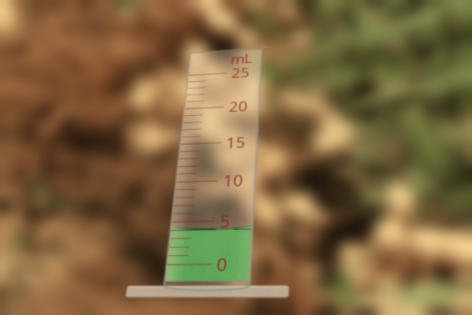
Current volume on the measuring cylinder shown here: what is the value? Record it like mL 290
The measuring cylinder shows mL 4
